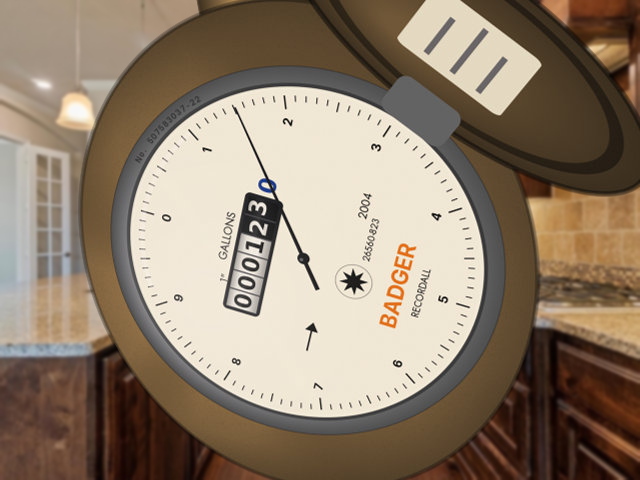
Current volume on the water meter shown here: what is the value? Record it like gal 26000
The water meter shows gal 1231.5
